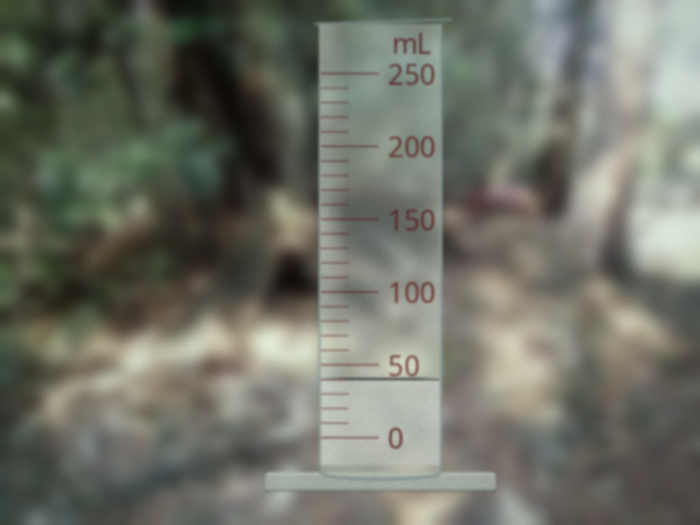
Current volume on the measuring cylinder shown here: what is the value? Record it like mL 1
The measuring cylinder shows mL 40
